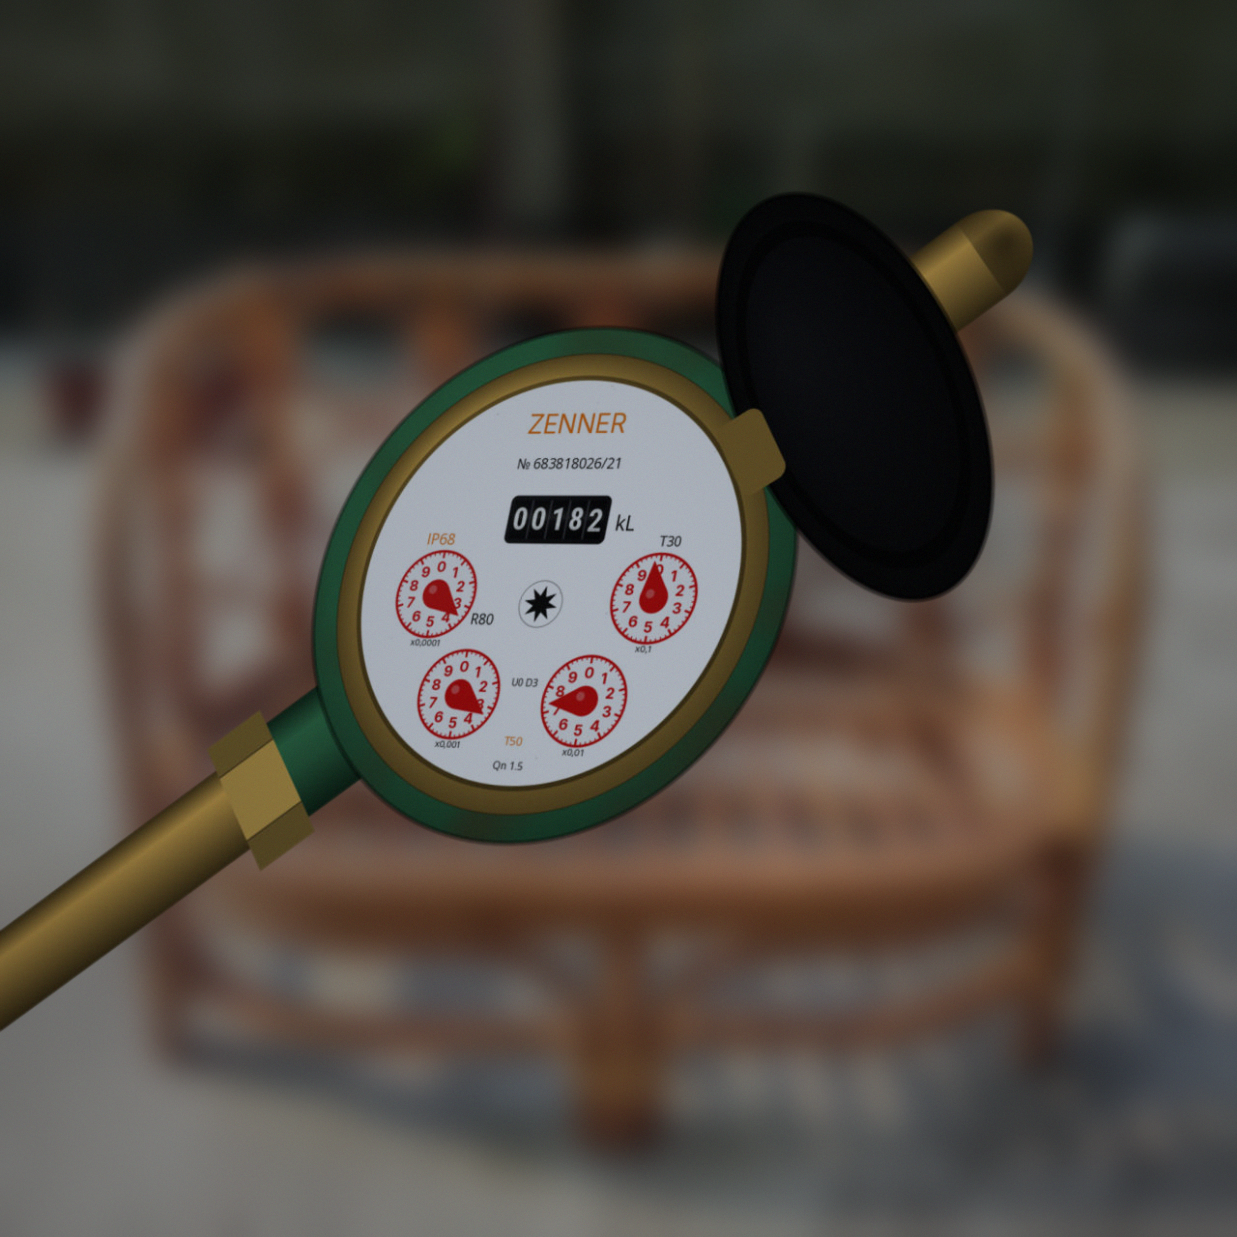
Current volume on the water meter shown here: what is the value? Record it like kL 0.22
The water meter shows kL 181.9733
